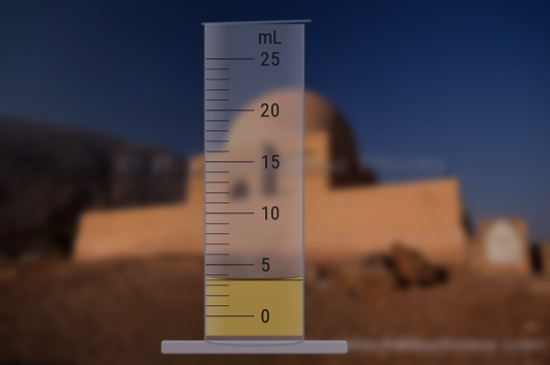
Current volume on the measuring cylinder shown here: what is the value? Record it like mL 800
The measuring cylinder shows mL 3.5
